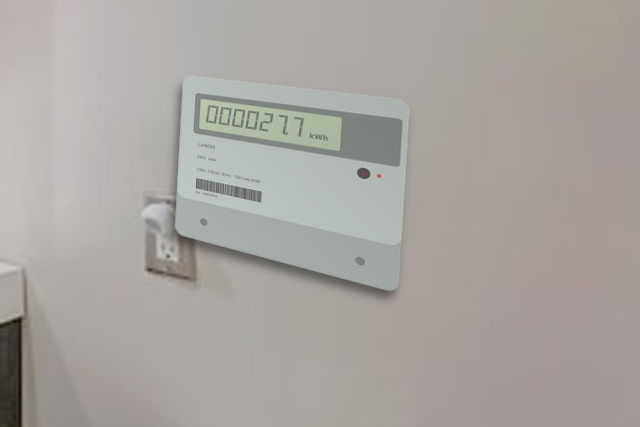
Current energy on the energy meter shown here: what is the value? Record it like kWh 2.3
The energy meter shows kWh 27.7
